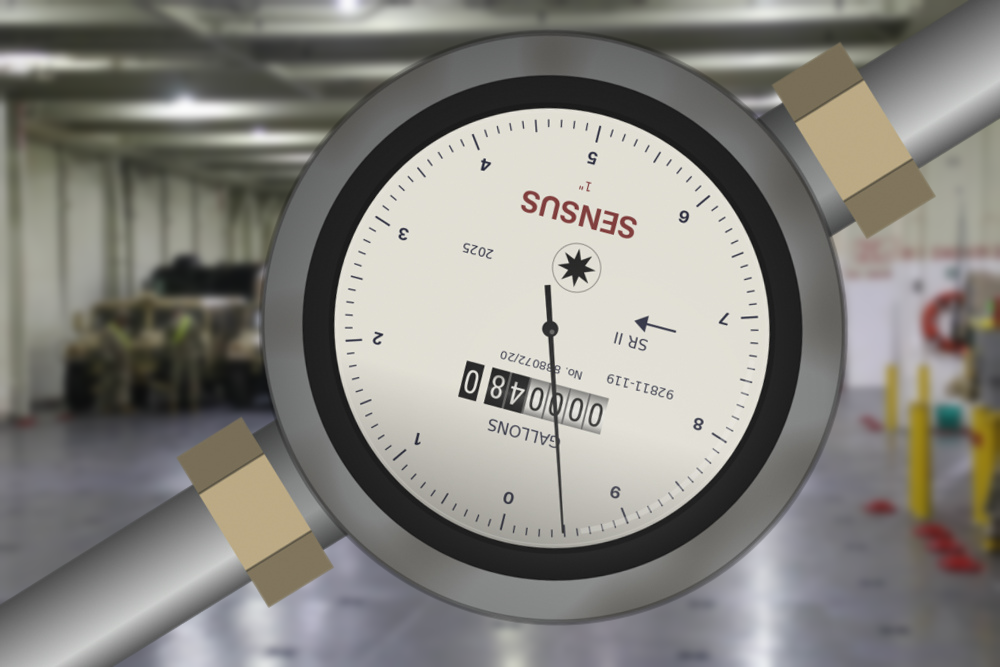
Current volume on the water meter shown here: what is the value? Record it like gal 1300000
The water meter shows gal 479.5
